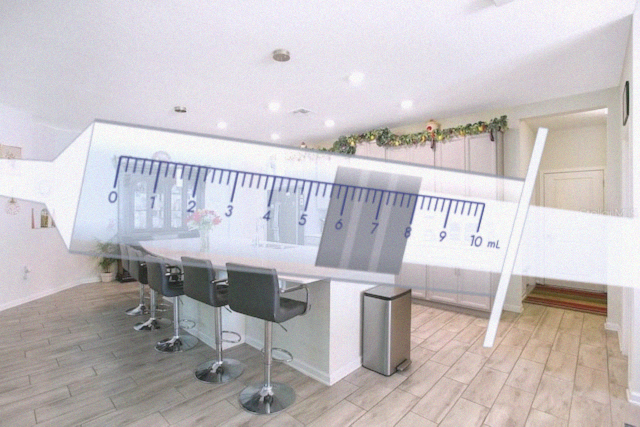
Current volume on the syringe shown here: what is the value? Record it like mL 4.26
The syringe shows mL 5.6
